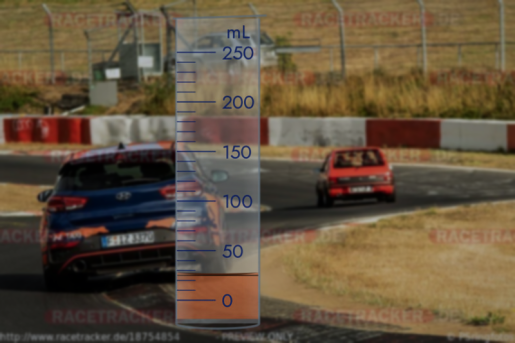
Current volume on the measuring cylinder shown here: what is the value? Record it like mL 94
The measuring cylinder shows mL 25
